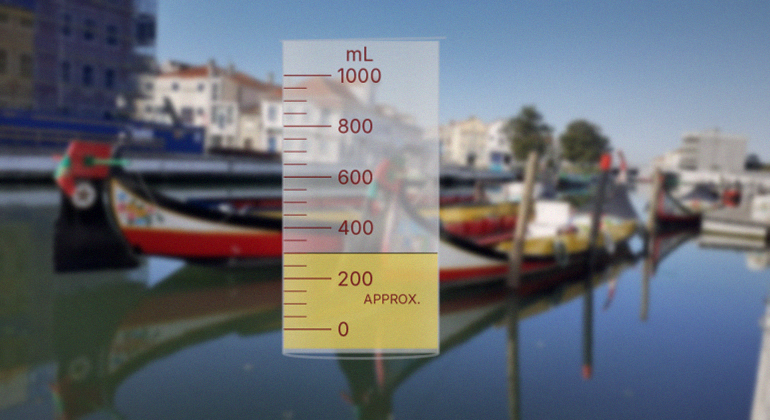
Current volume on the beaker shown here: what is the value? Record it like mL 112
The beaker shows mL 300
